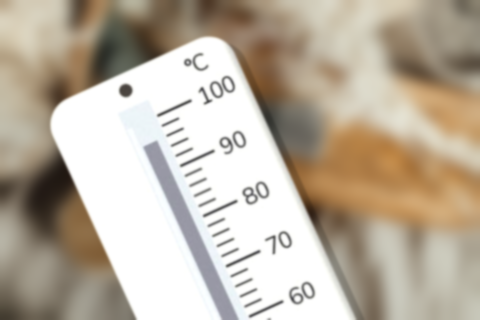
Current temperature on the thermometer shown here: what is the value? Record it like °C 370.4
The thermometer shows °C 96
